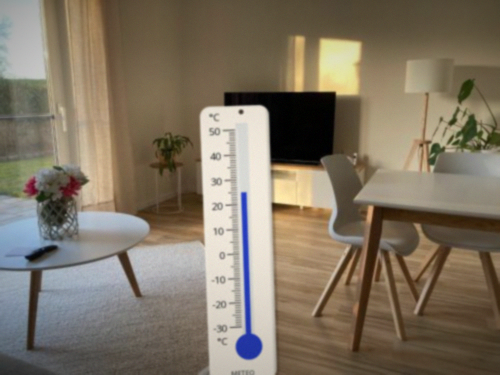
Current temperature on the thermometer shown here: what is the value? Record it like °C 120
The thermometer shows °C 25
